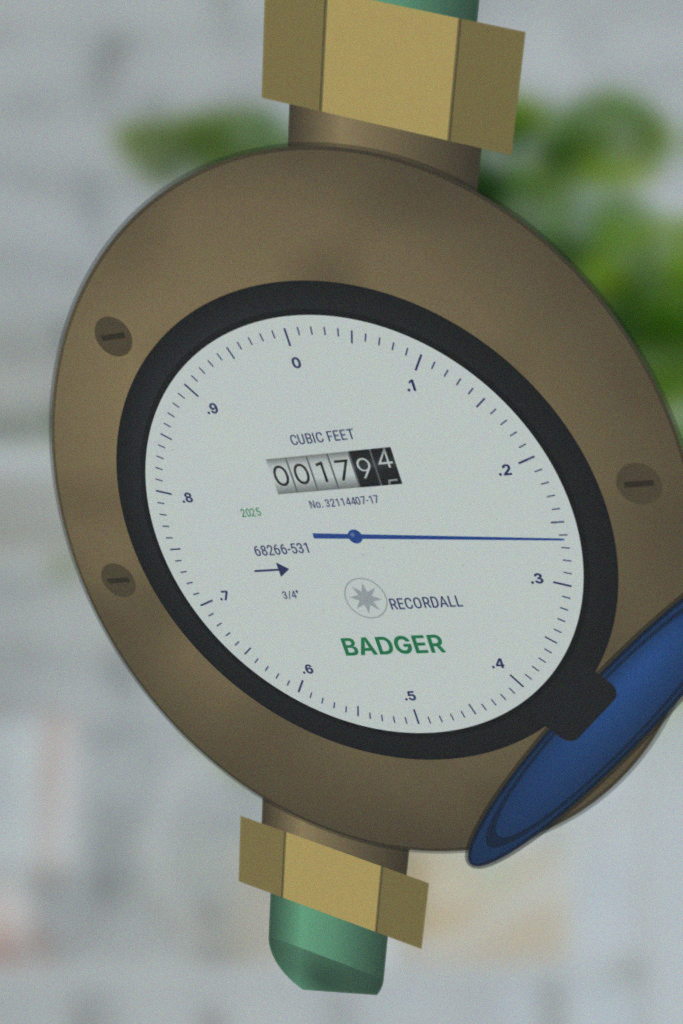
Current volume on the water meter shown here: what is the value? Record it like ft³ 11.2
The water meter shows ft³ 1794.26
